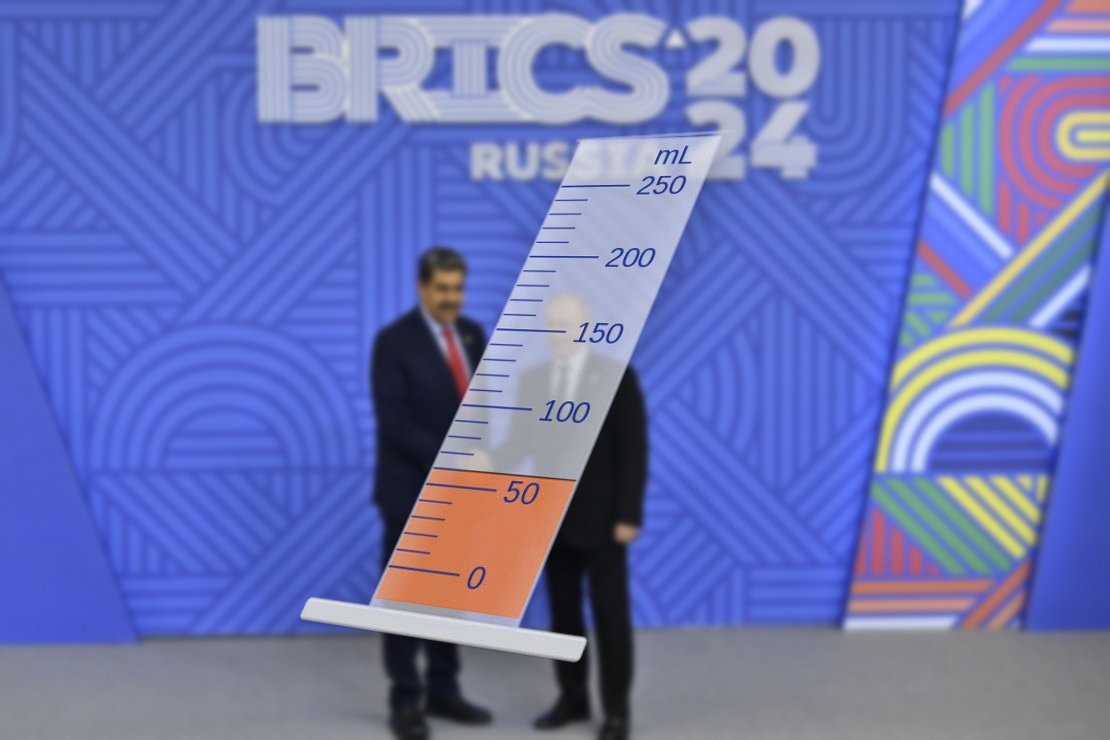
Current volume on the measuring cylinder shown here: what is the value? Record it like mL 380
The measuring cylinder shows mL 60
